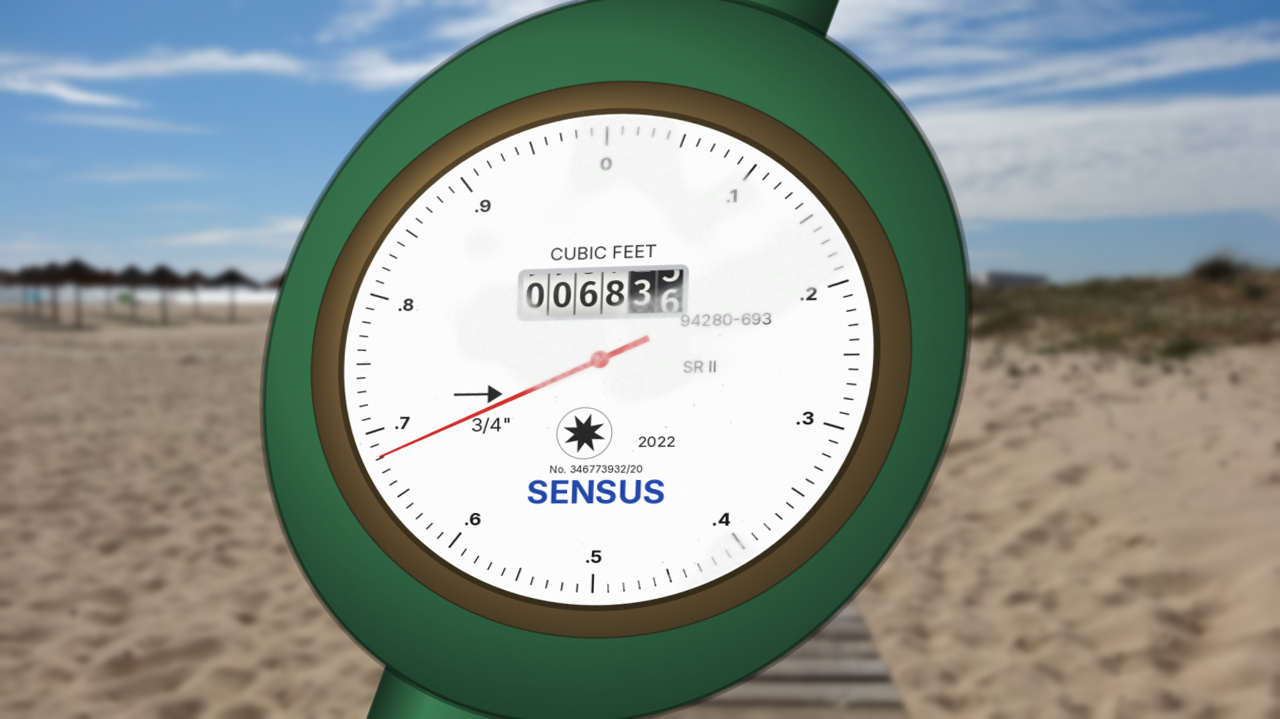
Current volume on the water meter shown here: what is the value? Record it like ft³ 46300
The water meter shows ft³ 6835.68
